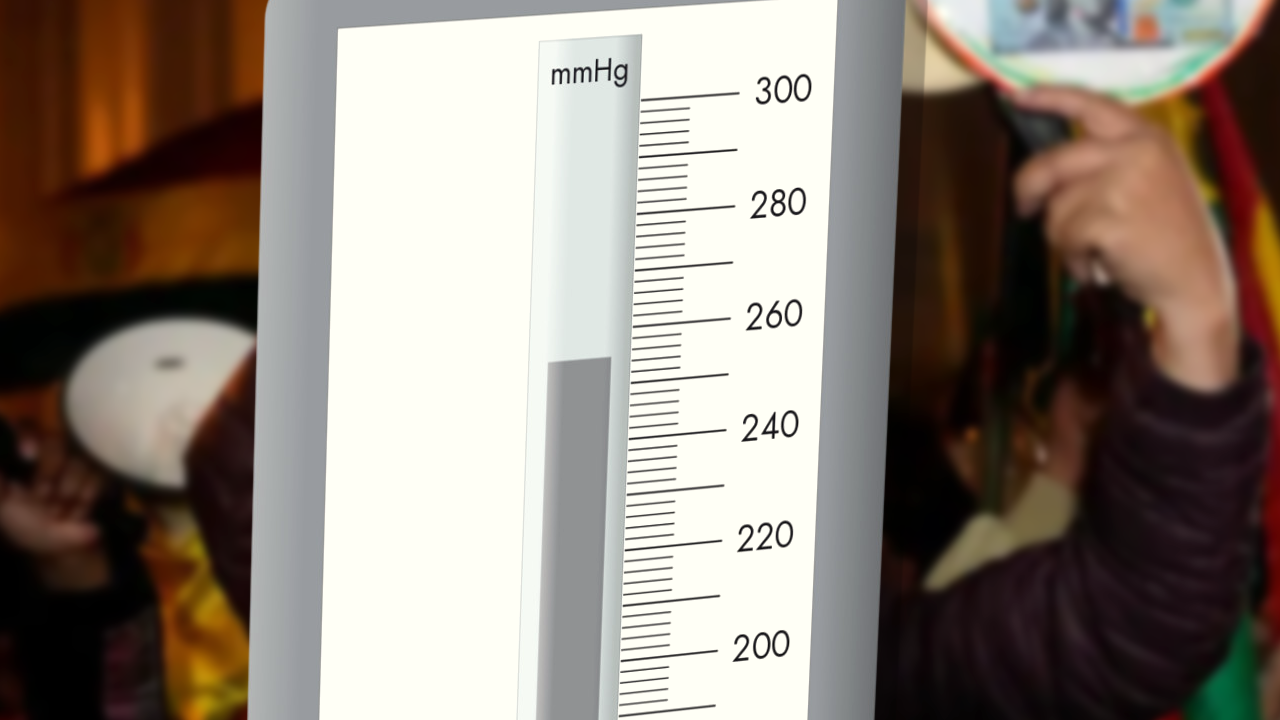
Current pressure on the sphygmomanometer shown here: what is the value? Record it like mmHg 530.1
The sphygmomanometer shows mmHg 255
